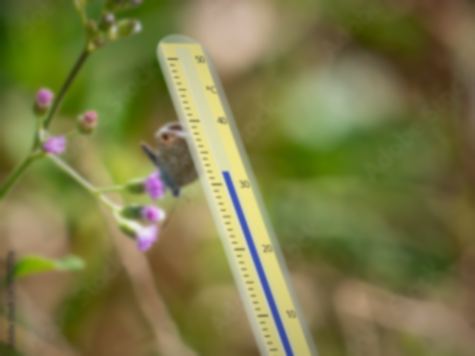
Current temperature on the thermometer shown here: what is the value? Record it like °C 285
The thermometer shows °C 32
